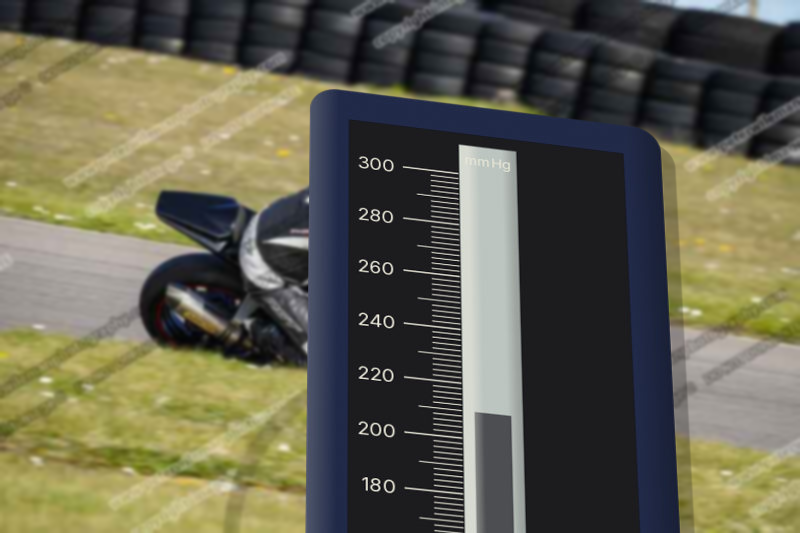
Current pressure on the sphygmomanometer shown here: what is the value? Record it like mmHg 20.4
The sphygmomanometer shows mmHg 210
